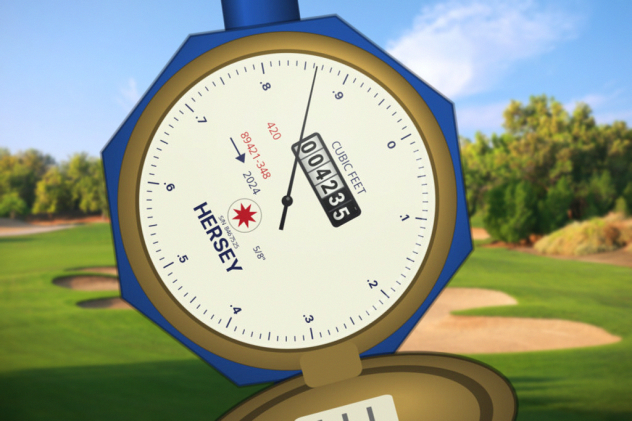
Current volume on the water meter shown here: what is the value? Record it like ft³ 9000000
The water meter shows ft³ 4234.86
